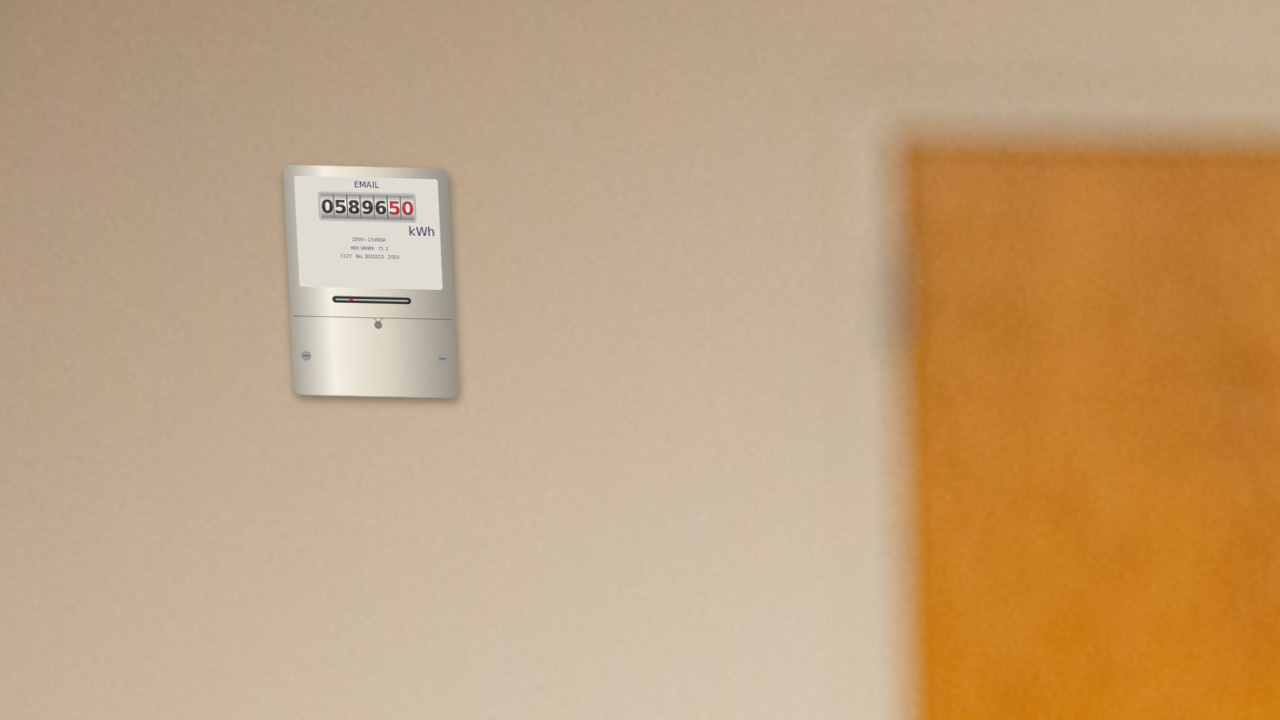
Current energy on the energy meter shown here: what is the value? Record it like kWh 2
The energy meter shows kWh 5896.50
